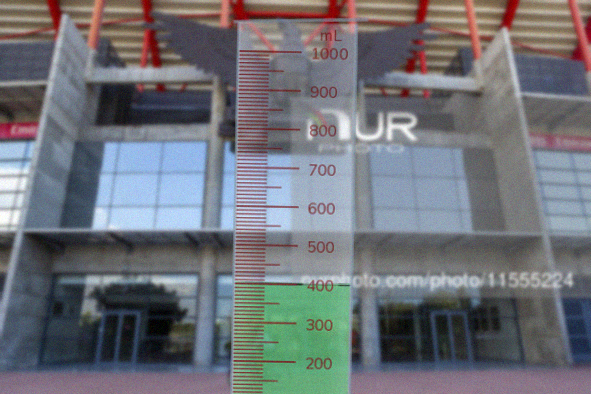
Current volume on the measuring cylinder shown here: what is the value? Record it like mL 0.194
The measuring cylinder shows mL 400
